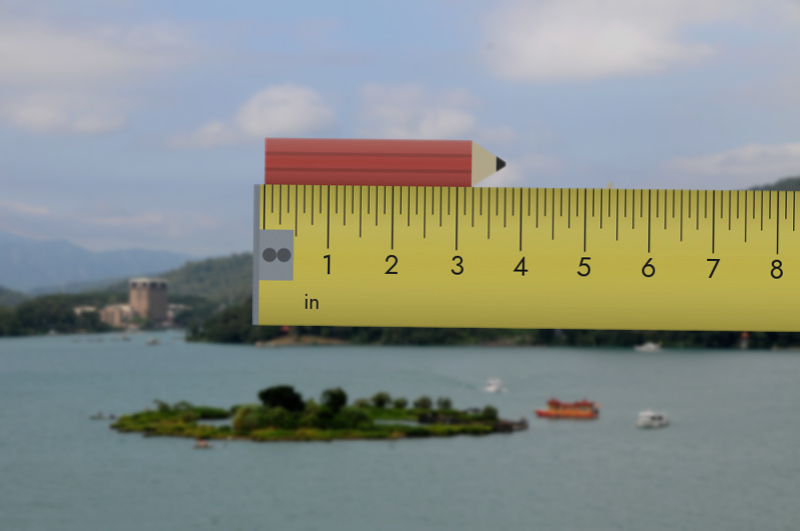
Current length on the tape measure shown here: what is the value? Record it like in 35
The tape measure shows in 3.75
